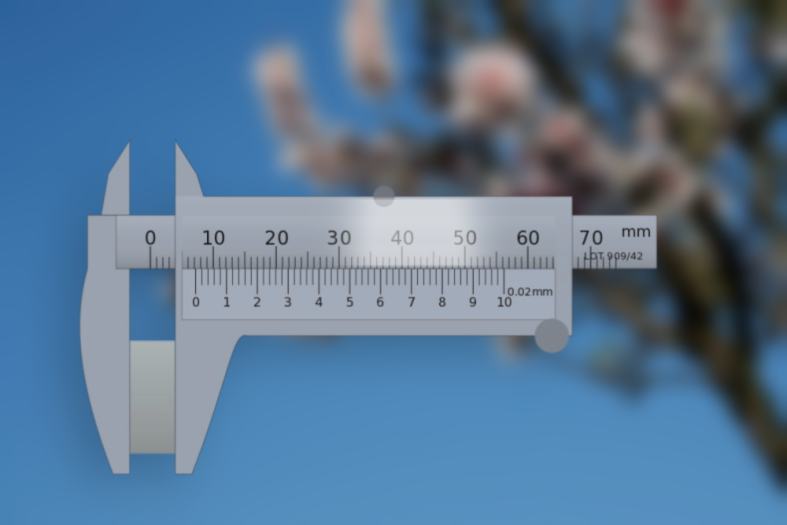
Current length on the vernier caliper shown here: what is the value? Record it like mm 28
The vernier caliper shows mm 7.2
